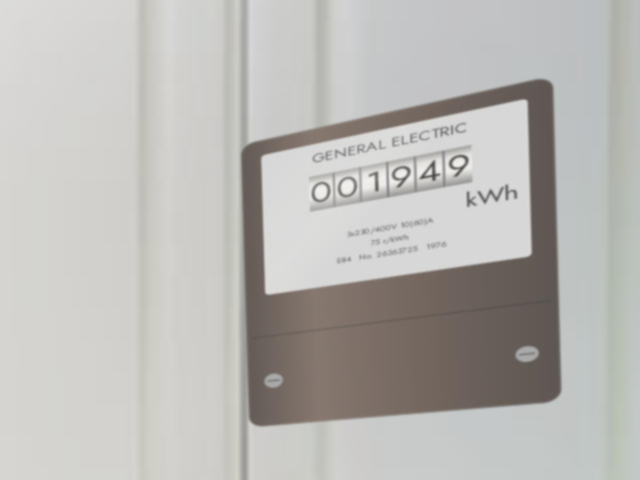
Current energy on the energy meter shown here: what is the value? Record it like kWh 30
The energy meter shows kWh 1949
